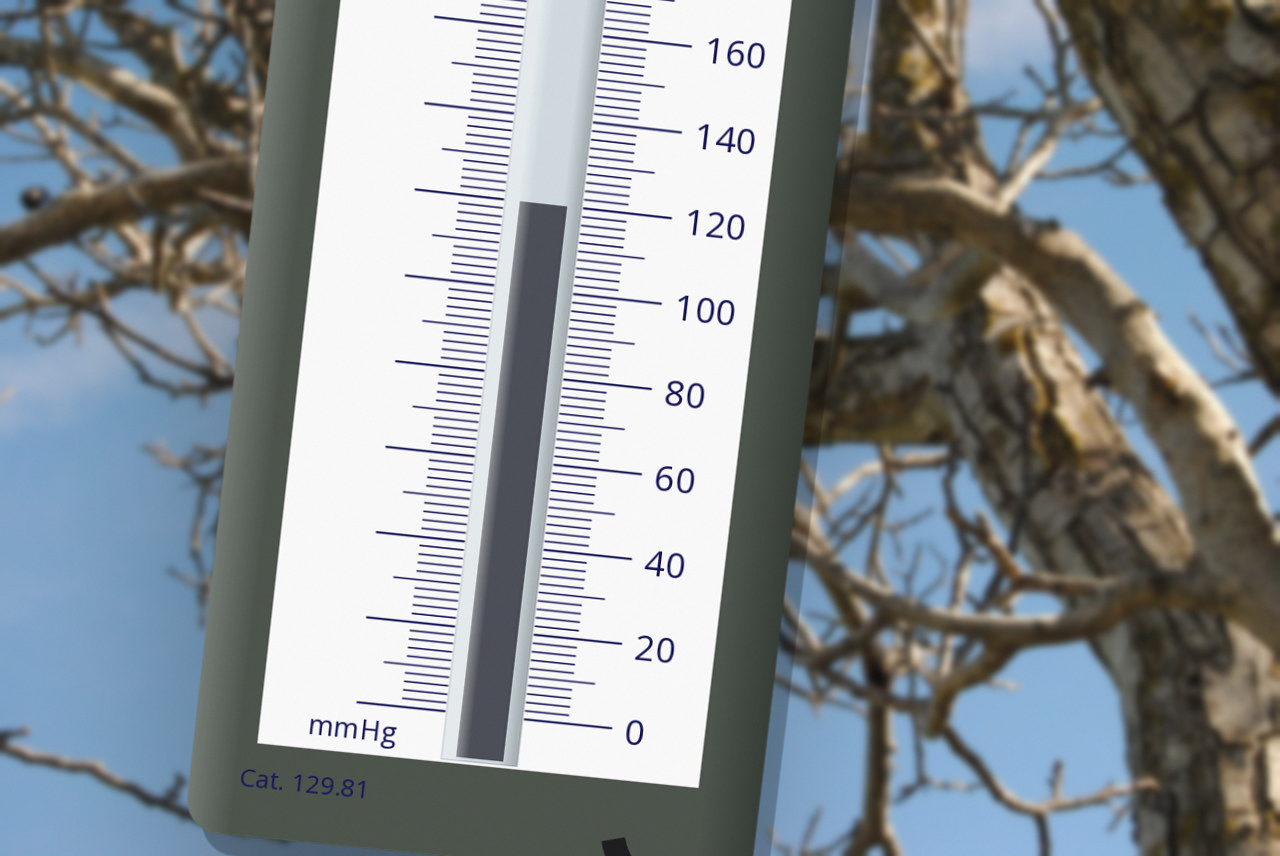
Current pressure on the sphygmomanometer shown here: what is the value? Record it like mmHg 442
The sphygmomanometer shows mmHg 120
